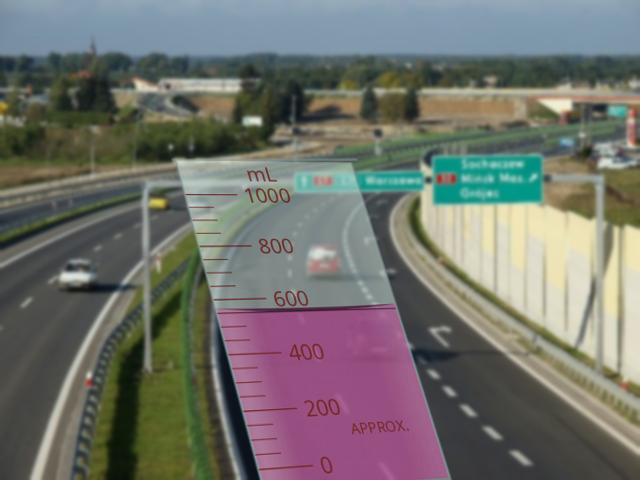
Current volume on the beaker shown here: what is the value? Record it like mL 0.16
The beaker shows mL 550
